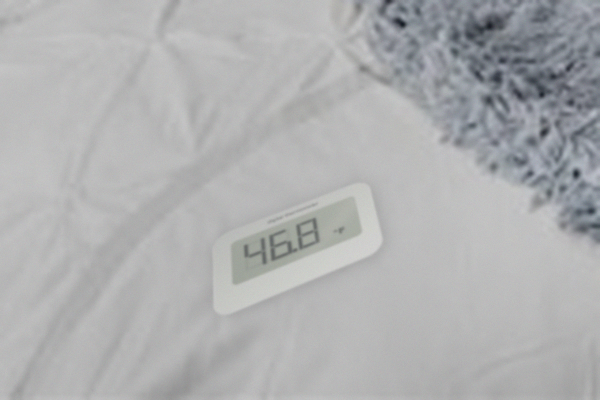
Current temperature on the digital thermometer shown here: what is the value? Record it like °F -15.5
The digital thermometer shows °F 46.8
